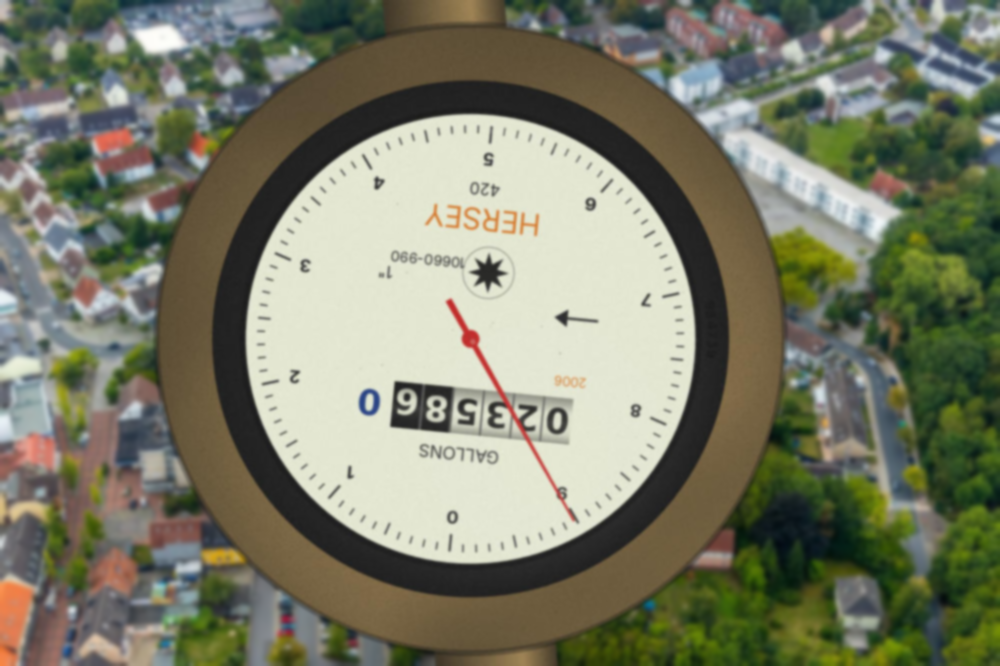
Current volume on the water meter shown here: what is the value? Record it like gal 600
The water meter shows gal 235859.0
